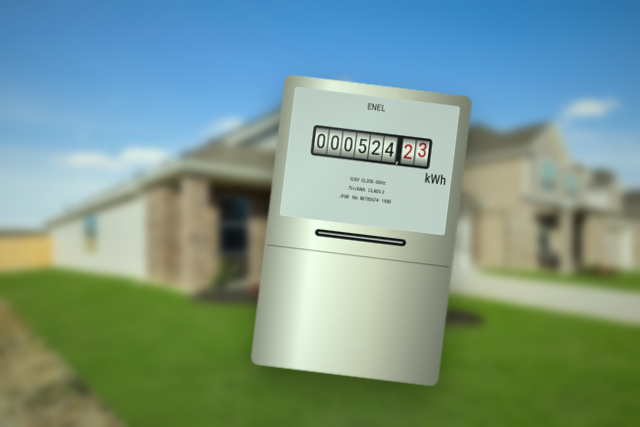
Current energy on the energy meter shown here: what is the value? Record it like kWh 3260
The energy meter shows kWh 524.23
